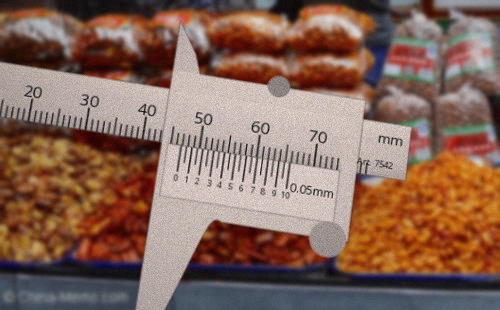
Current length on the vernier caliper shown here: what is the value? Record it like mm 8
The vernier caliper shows mm 46.8
